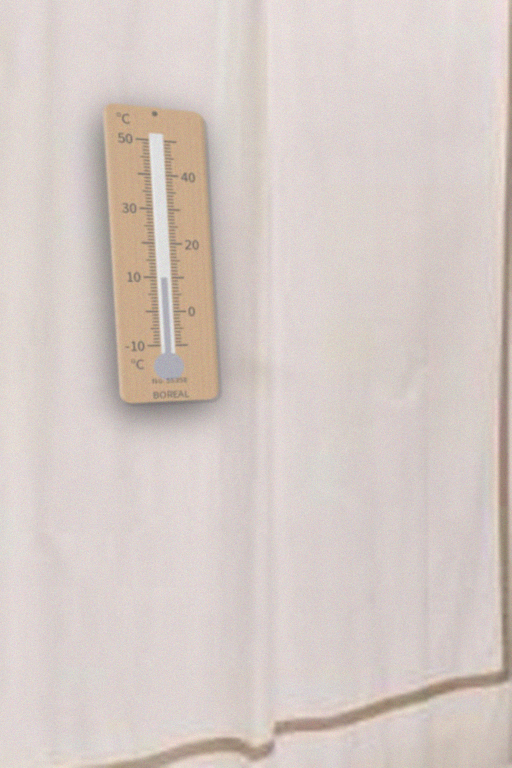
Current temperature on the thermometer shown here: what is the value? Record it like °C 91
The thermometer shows °C 10
